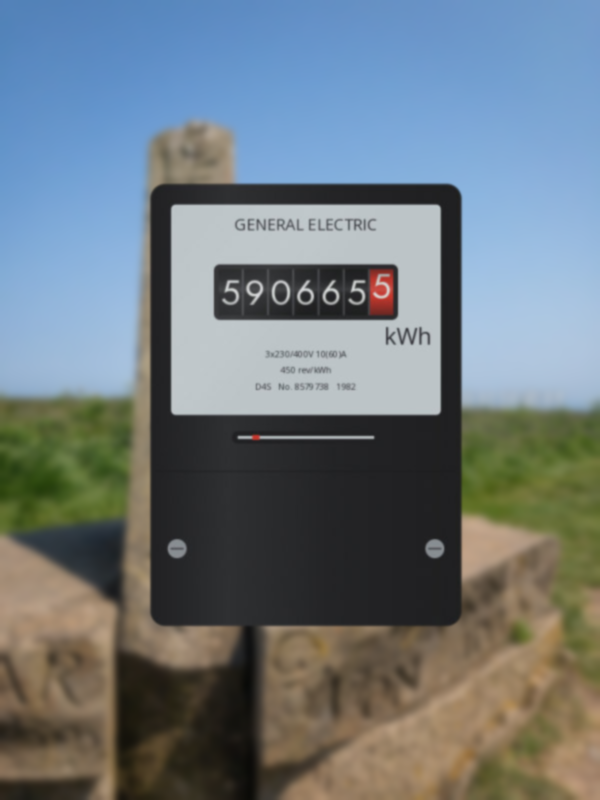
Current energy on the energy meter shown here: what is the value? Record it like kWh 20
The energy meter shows kWh 590665.5
